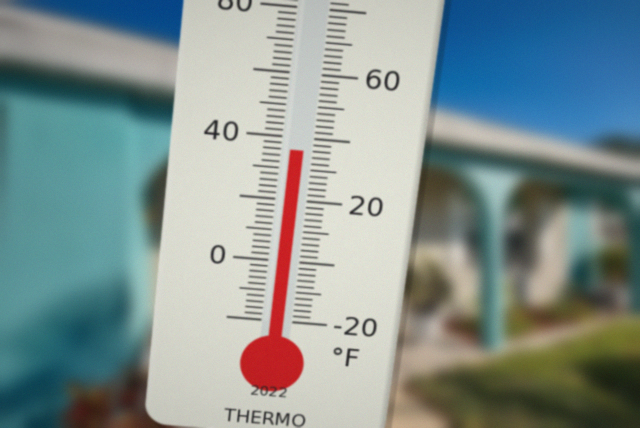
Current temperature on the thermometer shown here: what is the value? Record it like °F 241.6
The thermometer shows °F 36
